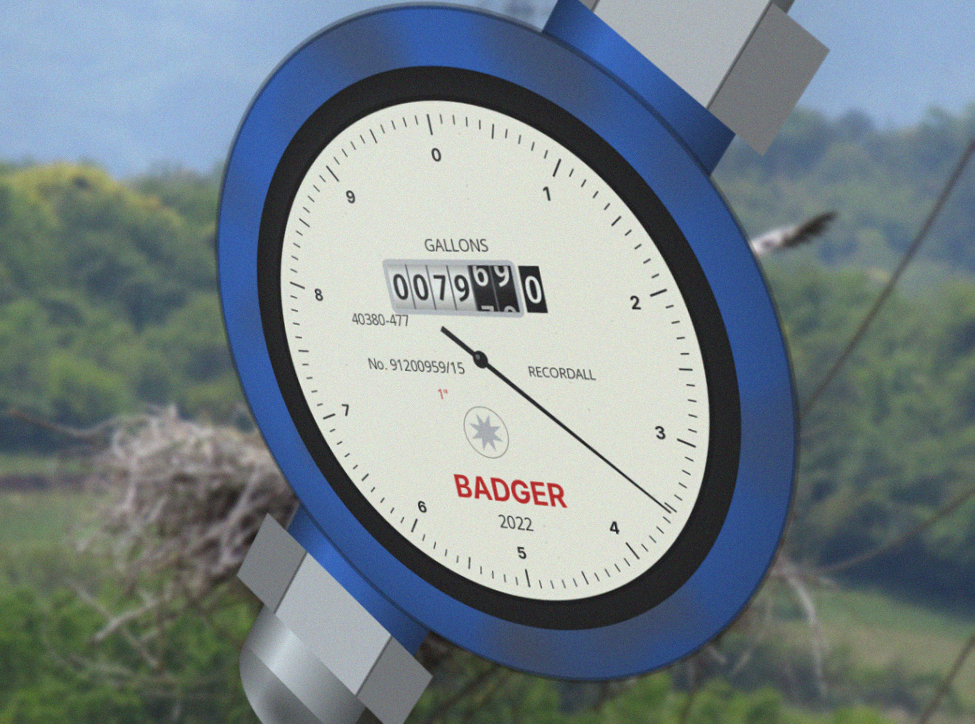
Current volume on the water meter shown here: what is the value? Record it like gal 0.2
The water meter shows gal 79693.5
